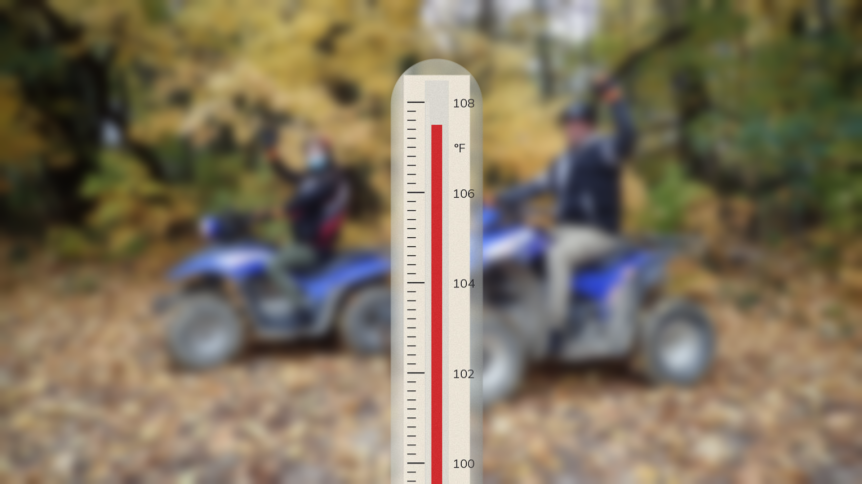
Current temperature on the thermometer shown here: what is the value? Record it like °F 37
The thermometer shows °F 107.5
